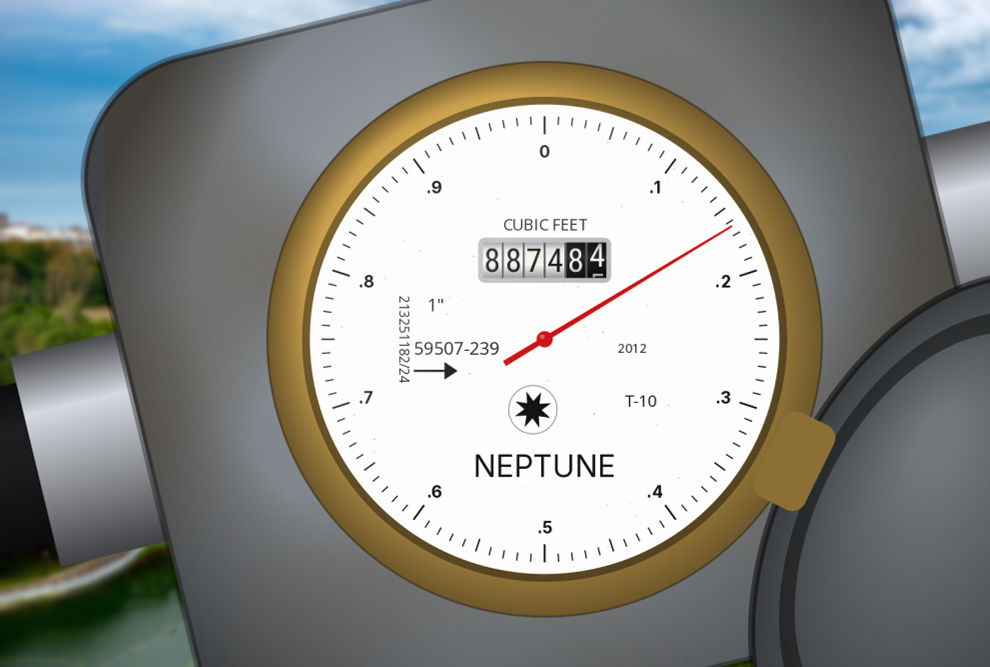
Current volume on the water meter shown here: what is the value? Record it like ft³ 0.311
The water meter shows ft³ 887484.16
